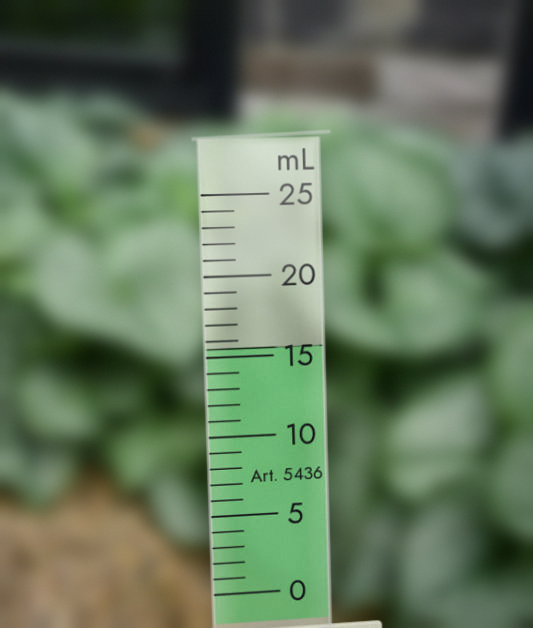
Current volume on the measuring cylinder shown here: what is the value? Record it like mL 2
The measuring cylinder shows mL 15.5
